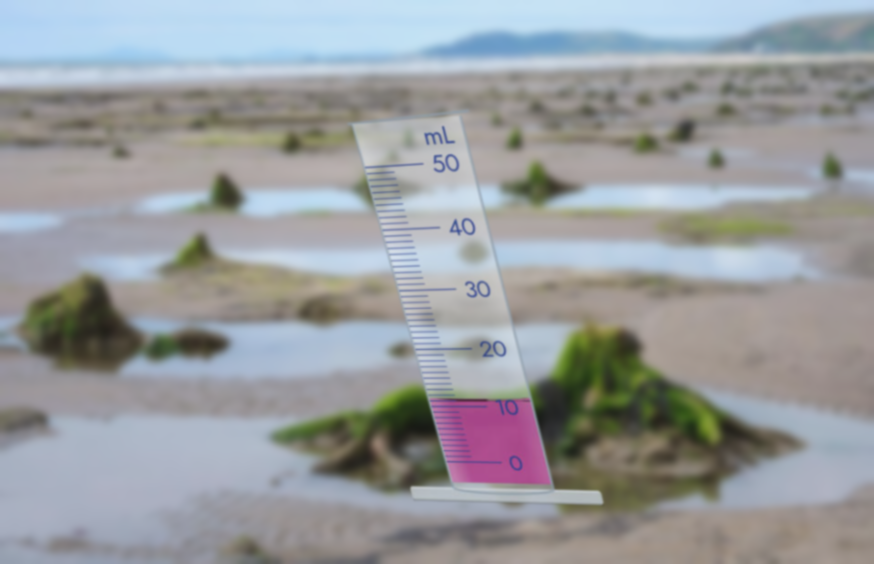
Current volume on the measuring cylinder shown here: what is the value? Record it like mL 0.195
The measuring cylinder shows mL 11
